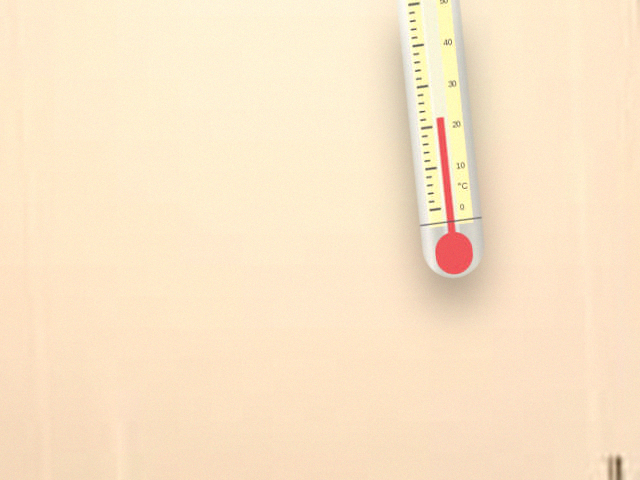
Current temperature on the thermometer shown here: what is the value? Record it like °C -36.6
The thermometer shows °C 22
